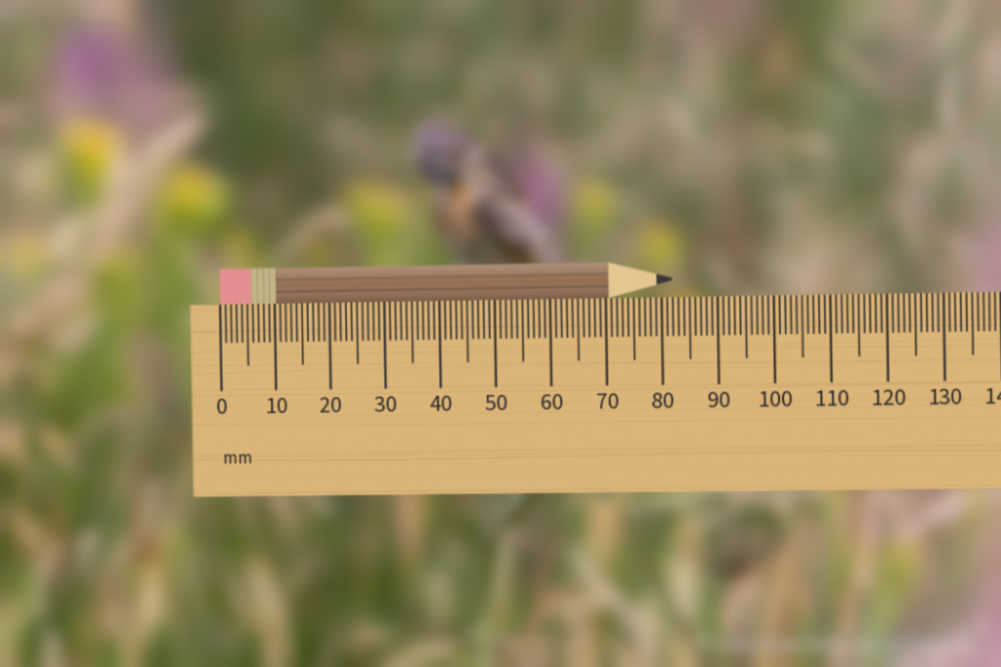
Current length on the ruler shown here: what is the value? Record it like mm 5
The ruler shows mm 82
